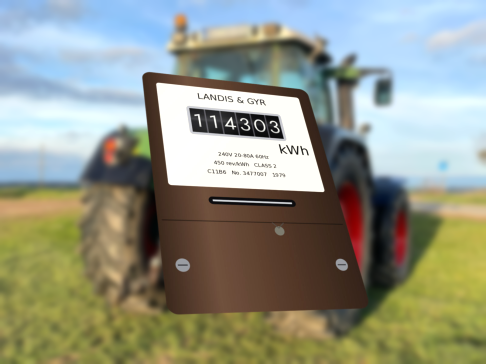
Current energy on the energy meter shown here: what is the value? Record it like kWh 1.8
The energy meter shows kWh 114303
